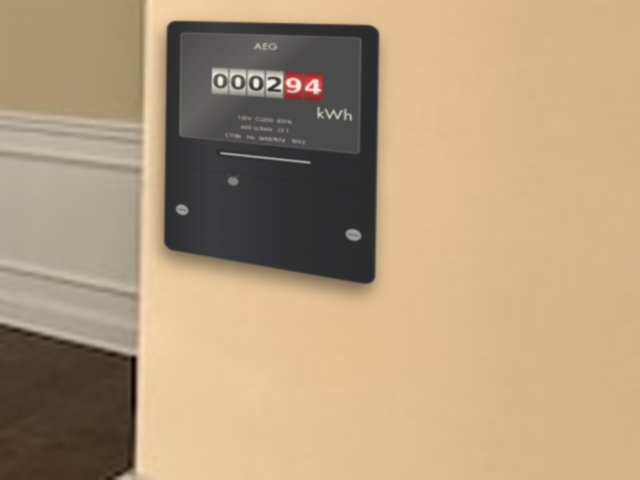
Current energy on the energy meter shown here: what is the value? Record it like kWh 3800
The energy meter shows kWh 2.94
